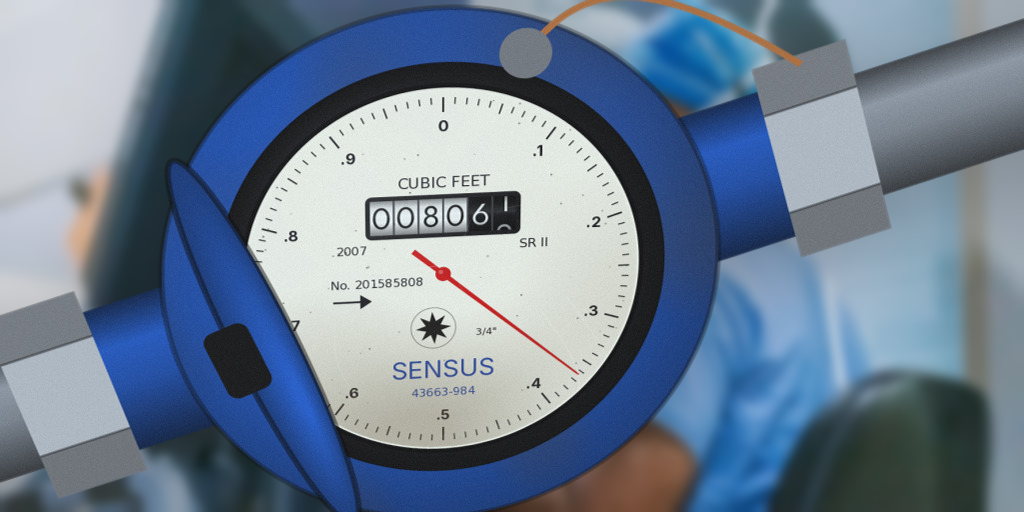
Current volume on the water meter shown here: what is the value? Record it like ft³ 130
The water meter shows ft³ 8061.36
